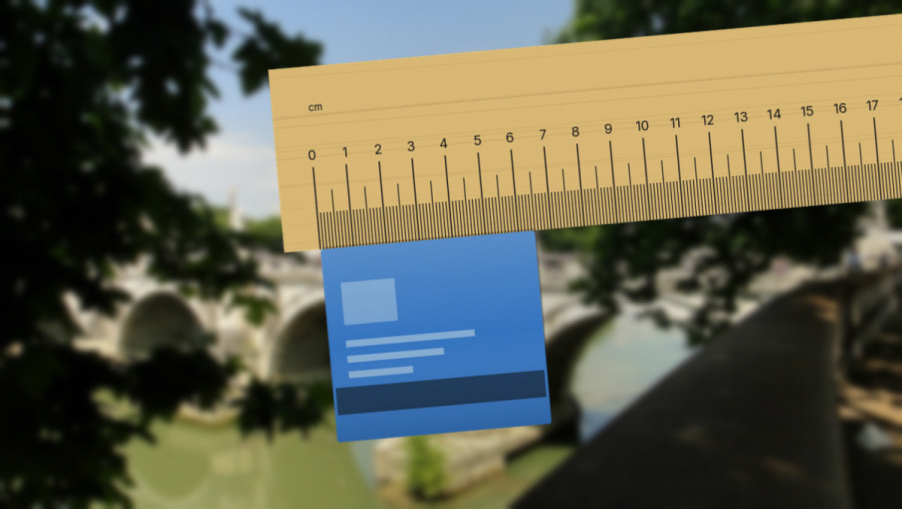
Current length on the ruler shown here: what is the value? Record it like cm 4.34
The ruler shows cm 6.5
